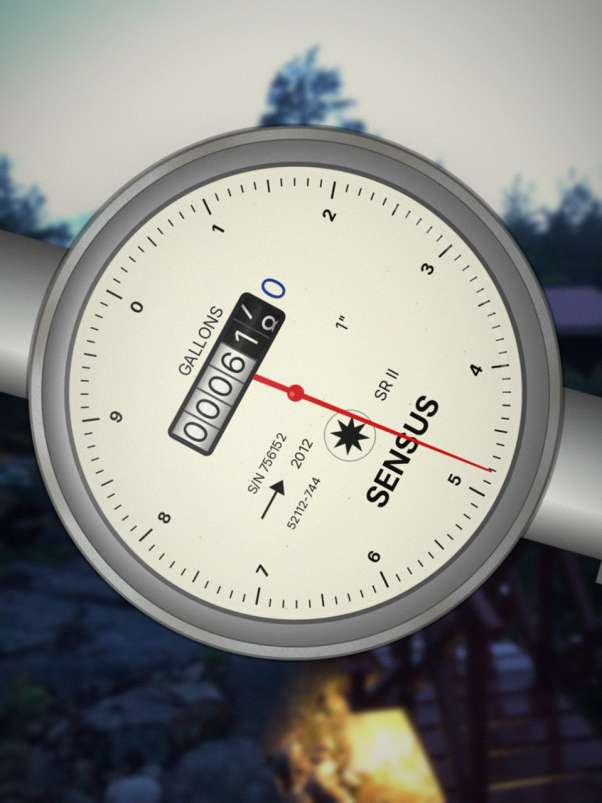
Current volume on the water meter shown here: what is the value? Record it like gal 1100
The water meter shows gal 6174.8
